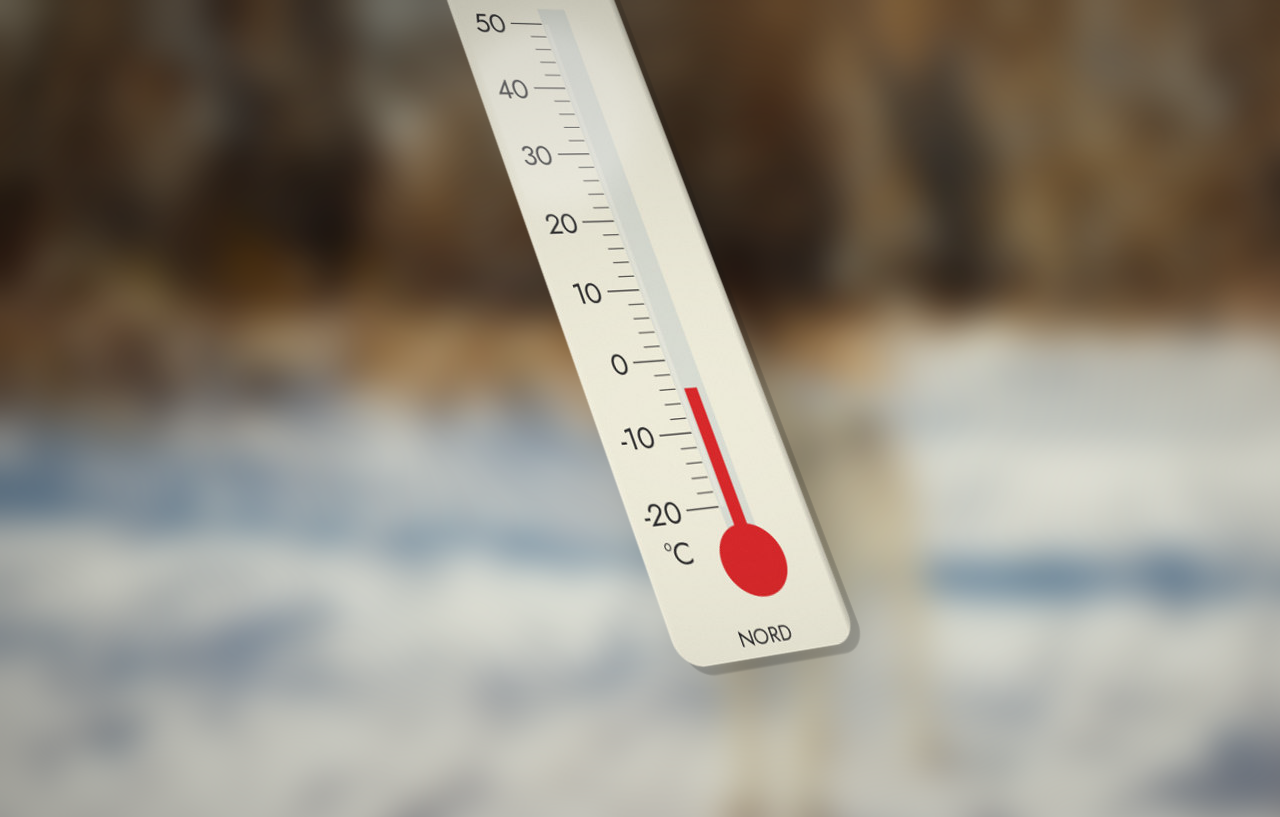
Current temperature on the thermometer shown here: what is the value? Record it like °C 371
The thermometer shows °C -4
